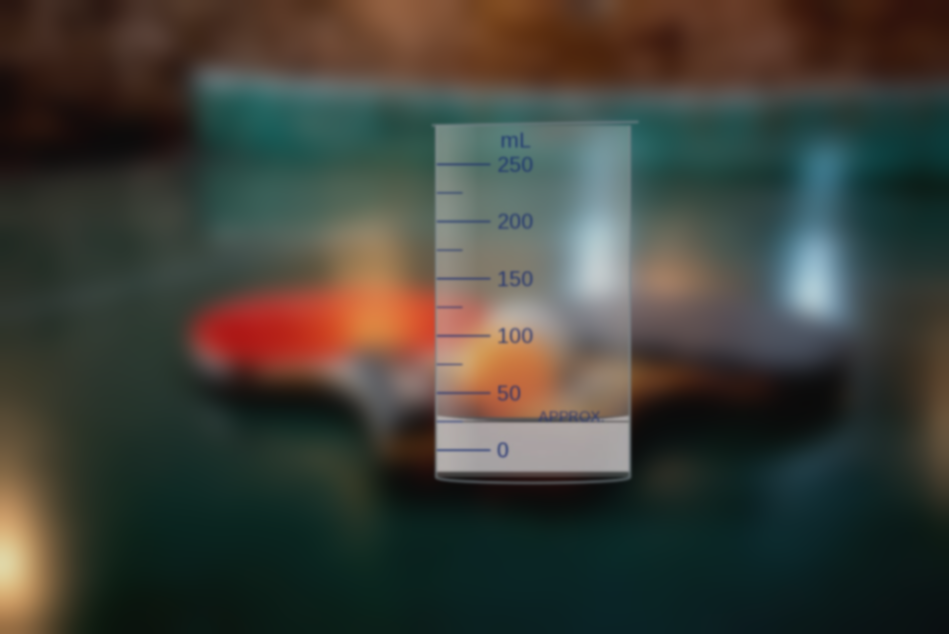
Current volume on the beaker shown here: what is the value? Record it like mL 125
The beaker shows mL 25
